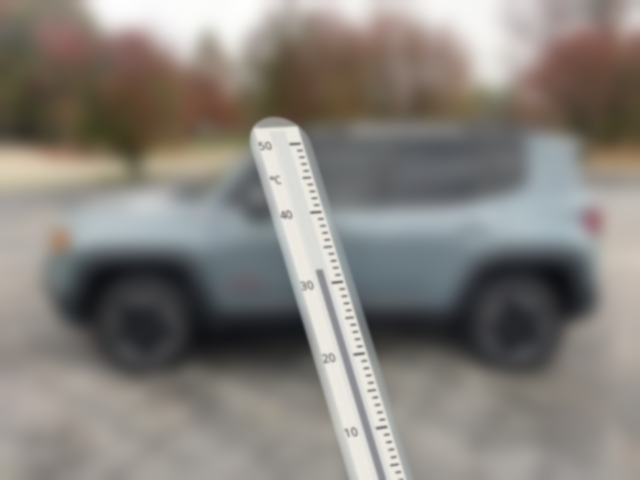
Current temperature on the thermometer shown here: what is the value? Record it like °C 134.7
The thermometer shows °C 32
